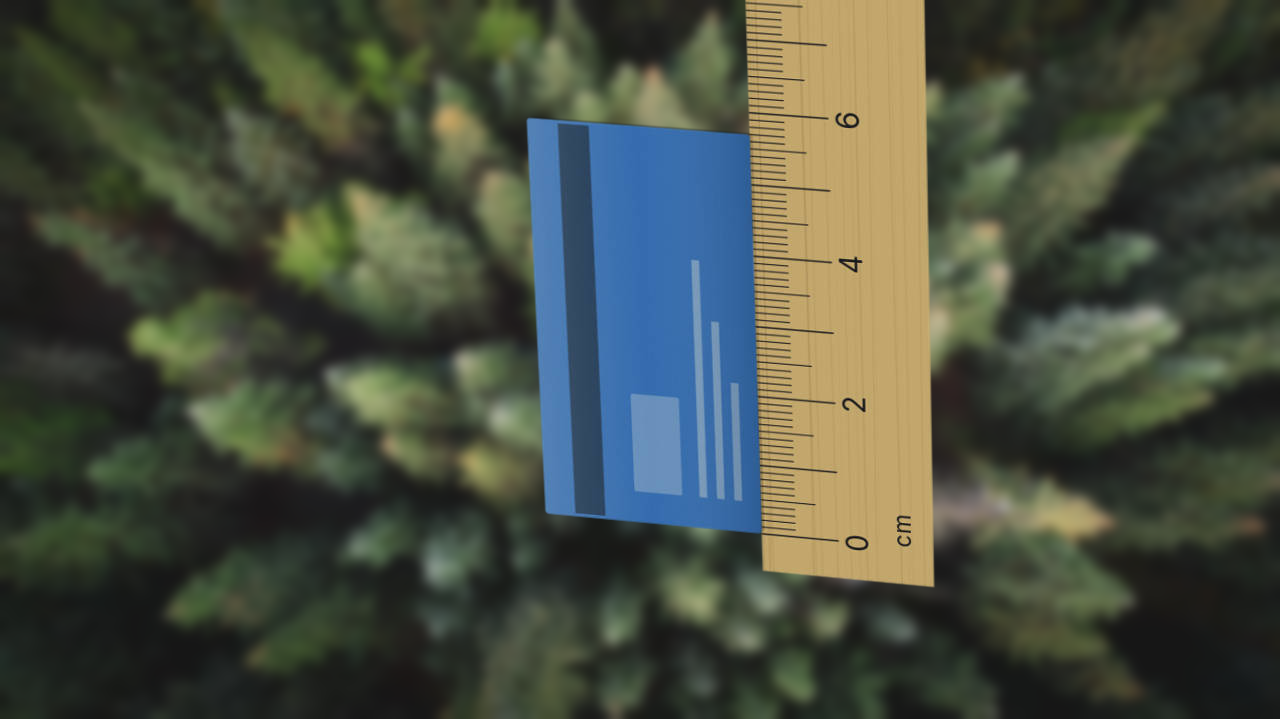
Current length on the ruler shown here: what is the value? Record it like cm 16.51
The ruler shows cm 5.7
